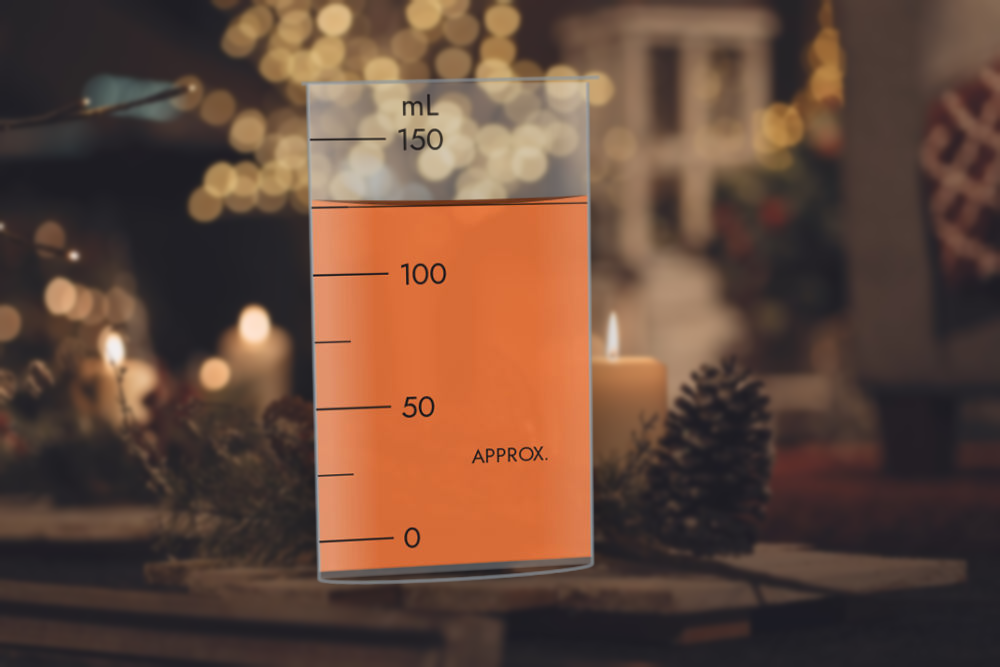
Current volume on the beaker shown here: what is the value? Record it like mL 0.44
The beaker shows mL 125
